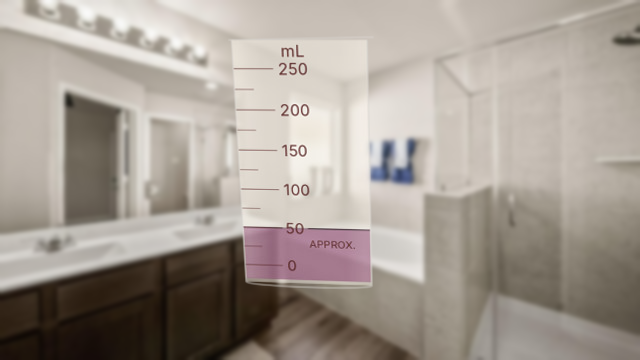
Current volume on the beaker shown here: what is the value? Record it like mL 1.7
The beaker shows mL 50
